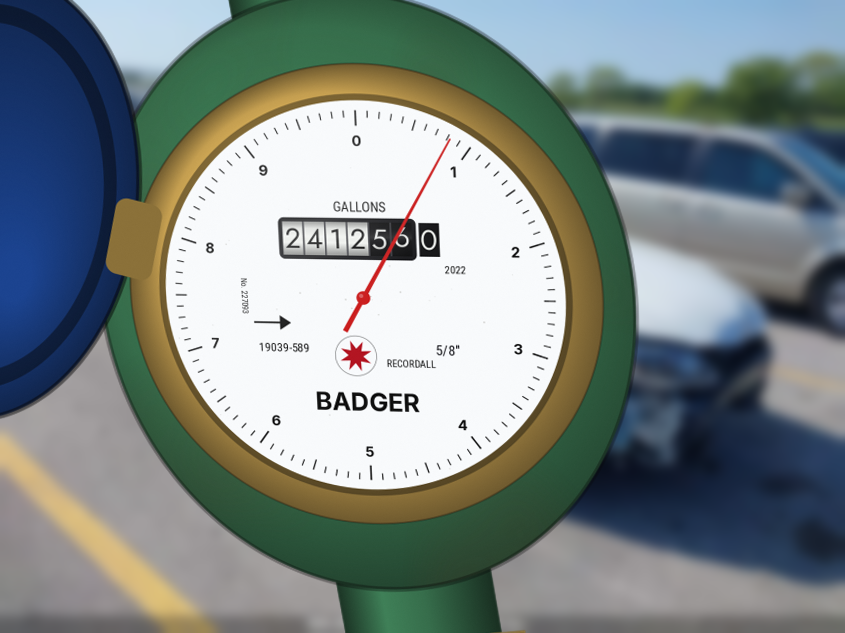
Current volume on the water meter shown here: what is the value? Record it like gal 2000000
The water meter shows gal 2412560.8
